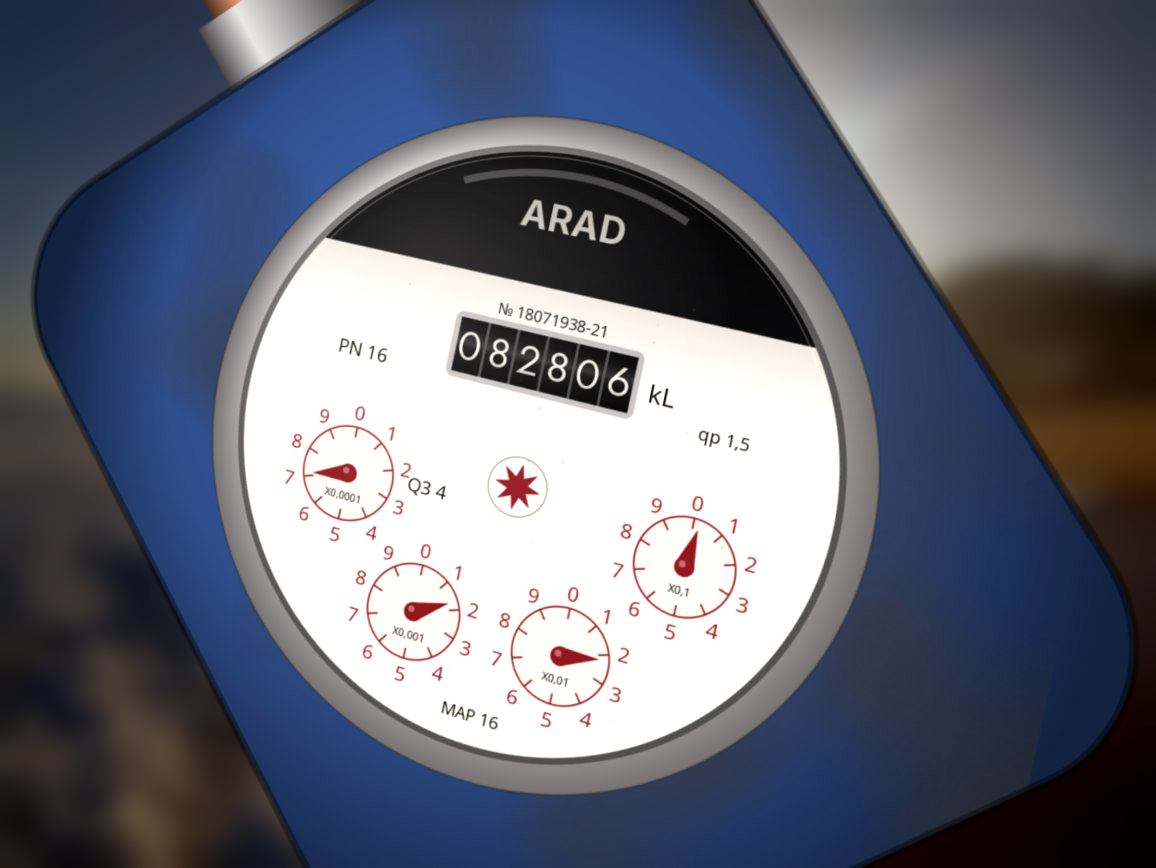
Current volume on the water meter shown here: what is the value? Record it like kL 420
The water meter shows kL 82806.0217
